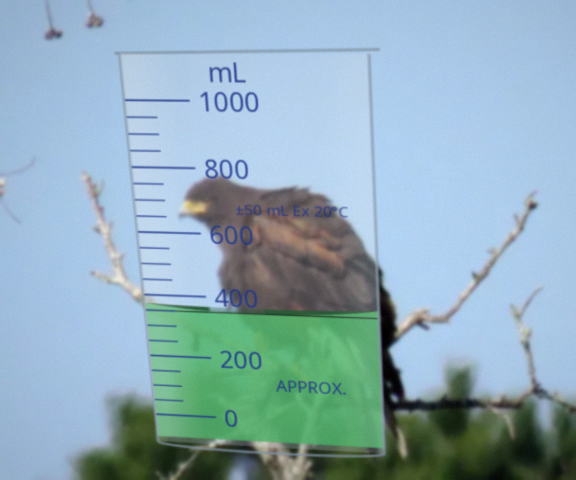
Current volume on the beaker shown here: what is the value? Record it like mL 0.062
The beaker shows mL 350
